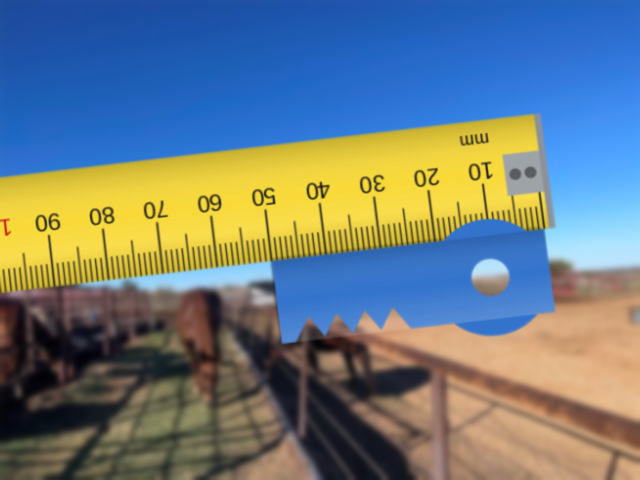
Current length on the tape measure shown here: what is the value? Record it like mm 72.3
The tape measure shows mm 50
